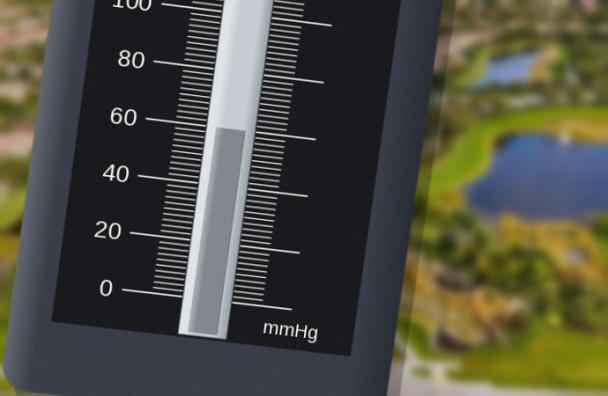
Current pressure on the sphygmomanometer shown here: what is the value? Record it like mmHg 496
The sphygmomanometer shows mmHg 60
